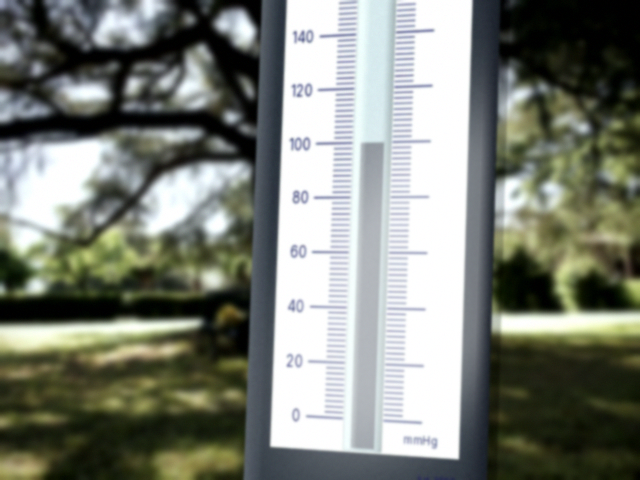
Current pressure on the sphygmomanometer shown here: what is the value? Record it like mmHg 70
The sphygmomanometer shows mmHg 100
